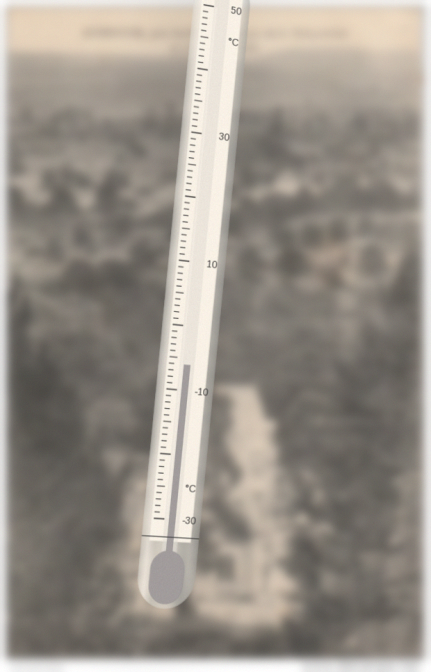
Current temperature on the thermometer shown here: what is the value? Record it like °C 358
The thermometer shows °C -6
